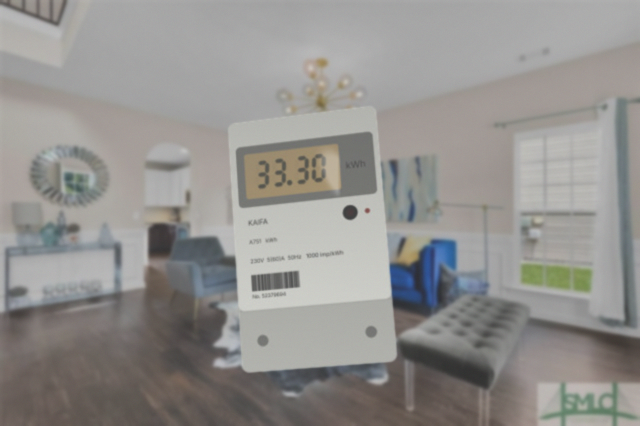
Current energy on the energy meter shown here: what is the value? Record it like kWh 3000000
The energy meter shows kWh 33.30
